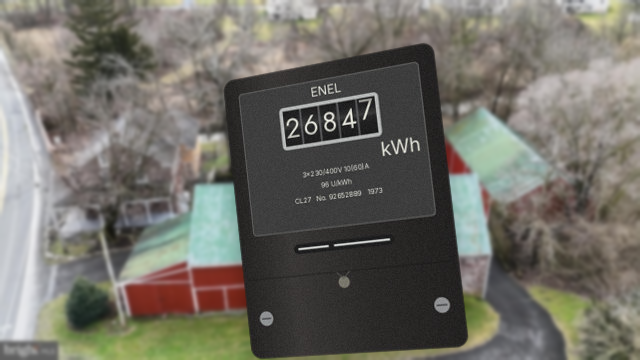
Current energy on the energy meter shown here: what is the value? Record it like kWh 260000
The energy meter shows kWh 26847
